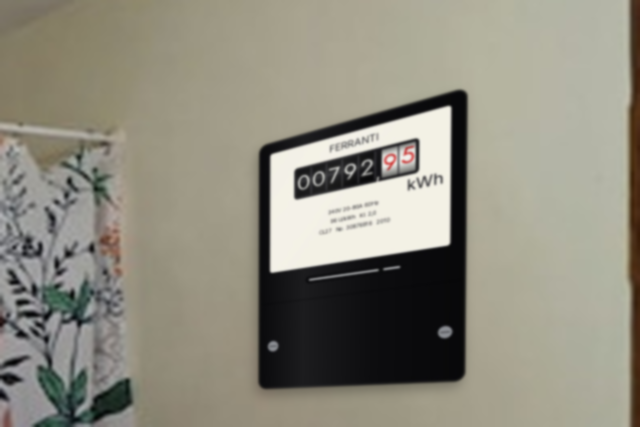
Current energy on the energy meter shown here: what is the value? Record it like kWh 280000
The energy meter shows kWh 792.95
